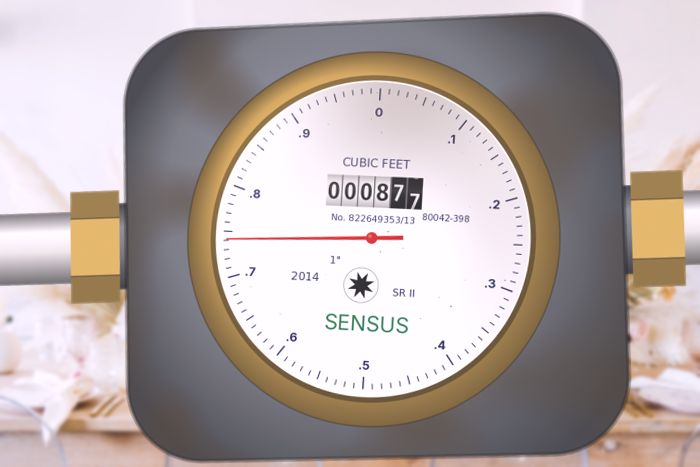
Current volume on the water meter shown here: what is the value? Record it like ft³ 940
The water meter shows ft³ 876.74
